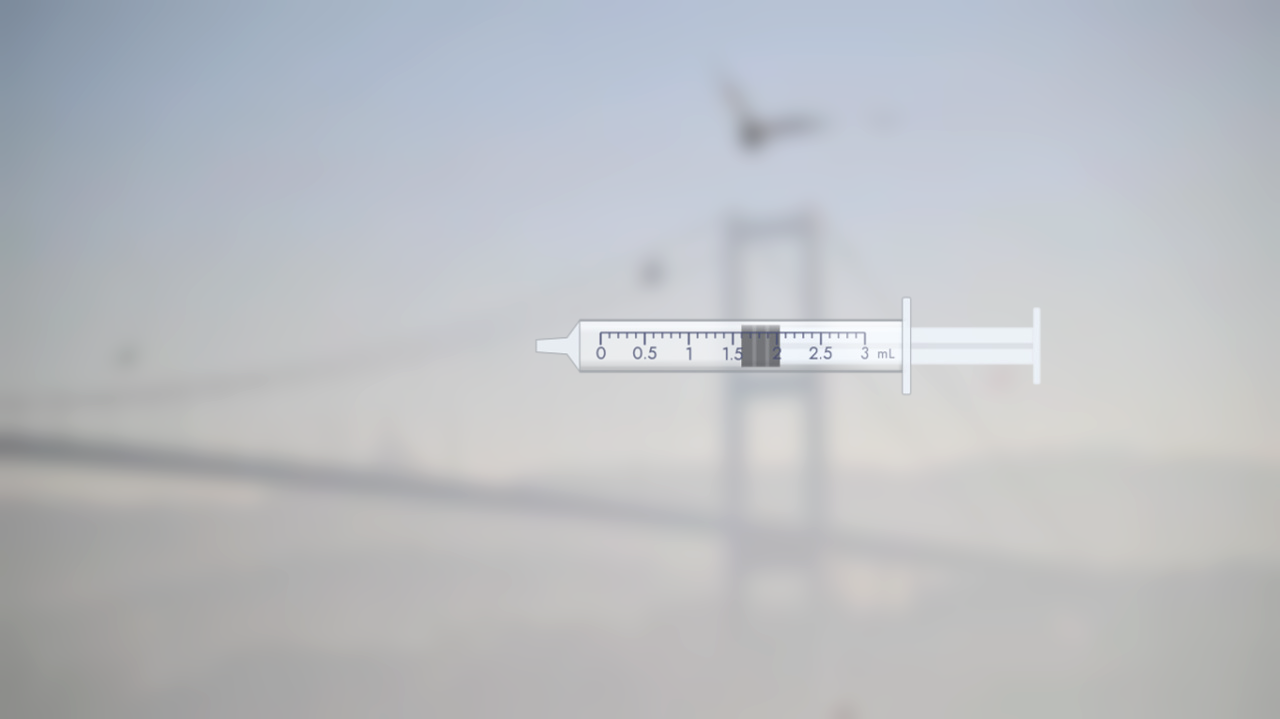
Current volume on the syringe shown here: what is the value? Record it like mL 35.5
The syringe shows mL 1.6
